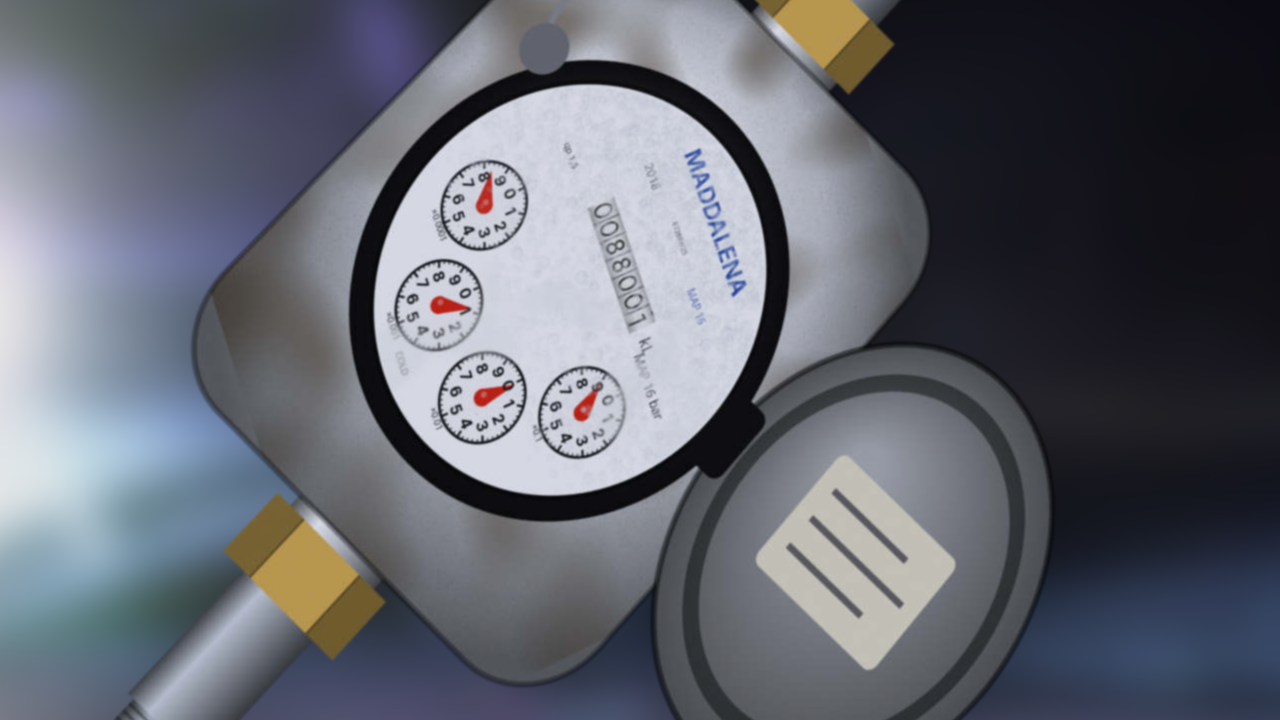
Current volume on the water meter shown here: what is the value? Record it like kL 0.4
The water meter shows kL 88000.9008
